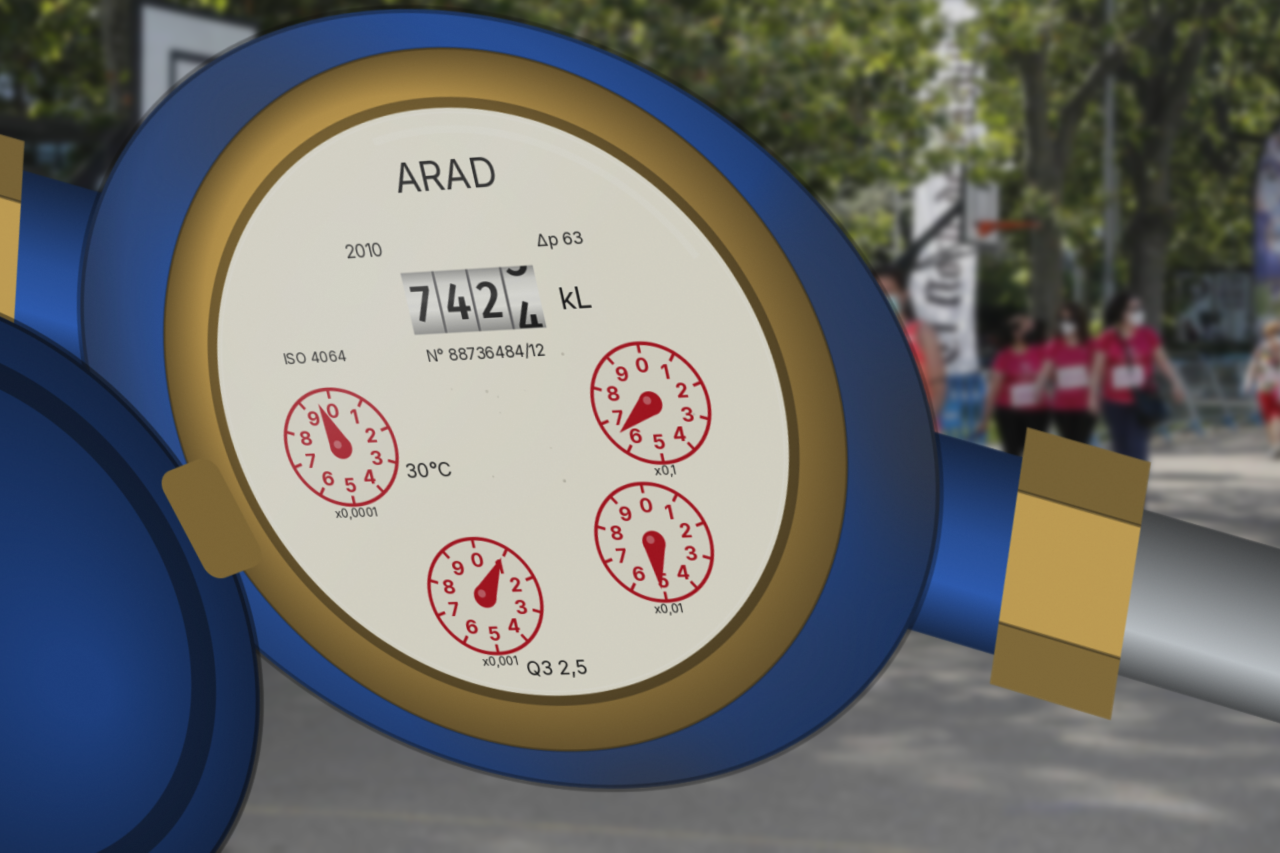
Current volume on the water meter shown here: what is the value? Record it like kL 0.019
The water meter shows kL 7423.6509
